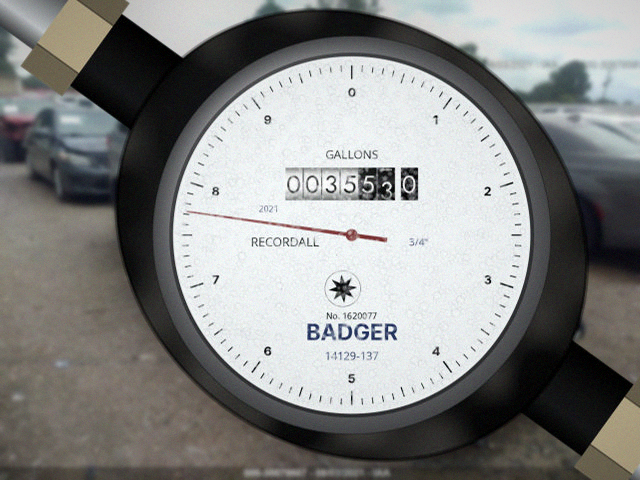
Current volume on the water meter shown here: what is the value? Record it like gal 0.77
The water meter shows gal 35527.7
